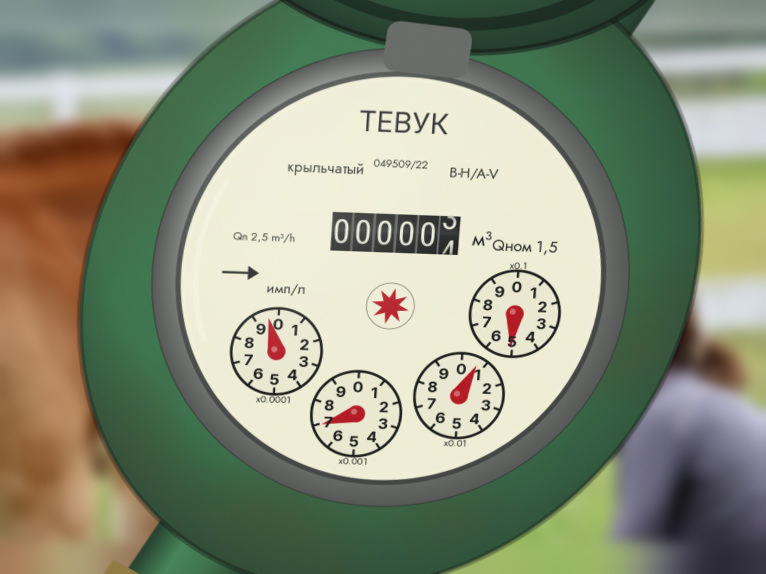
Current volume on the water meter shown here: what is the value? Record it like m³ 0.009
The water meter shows m³ 3.5069
